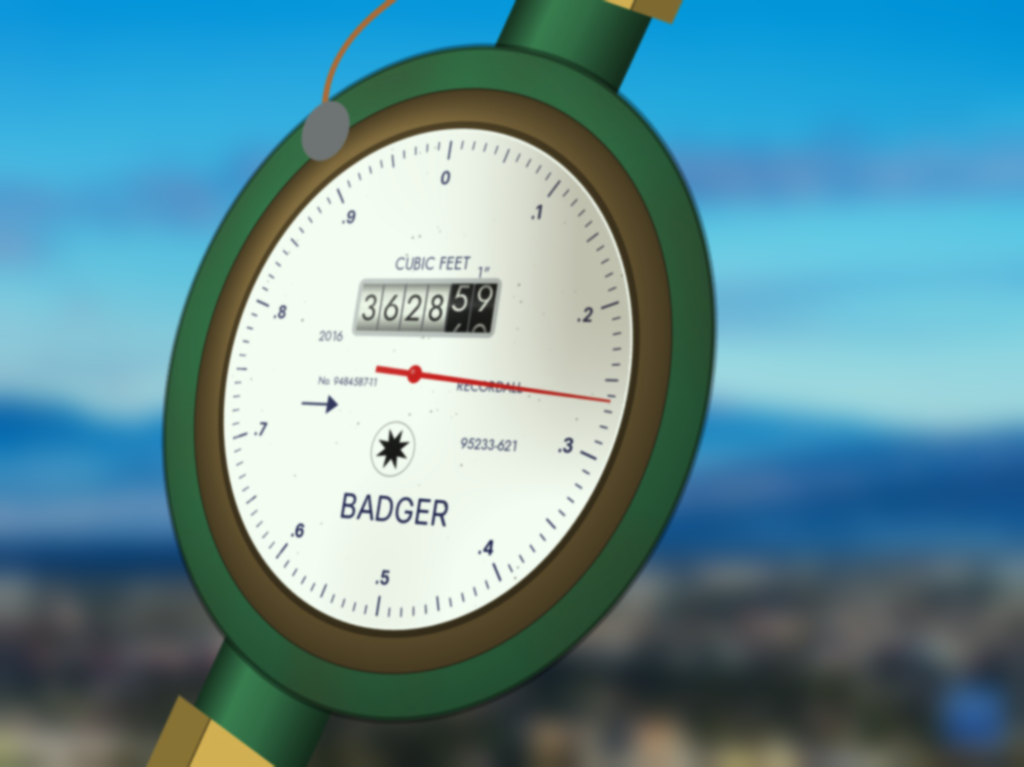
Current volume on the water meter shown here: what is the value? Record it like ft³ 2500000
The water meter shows ft³ 362859.26
